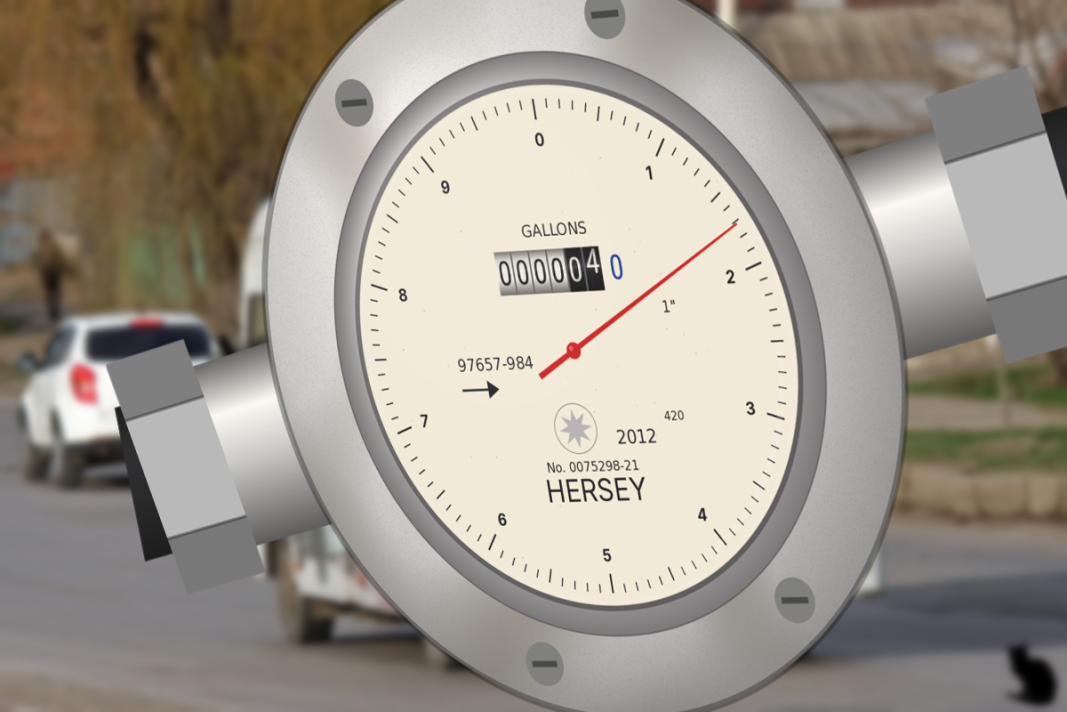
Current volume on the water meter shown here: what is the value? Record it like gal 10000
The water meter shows gal 41.7
